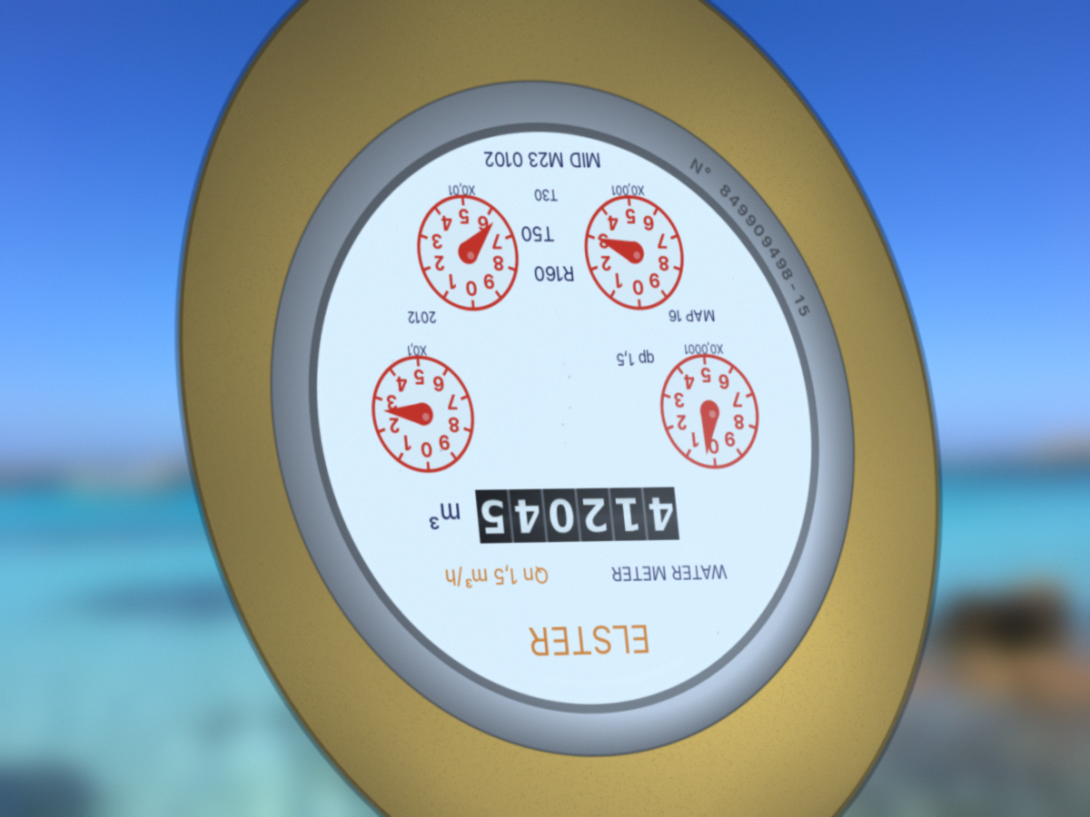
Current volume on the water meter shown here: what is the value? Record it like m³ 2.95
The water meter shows m³ 412045.2630
